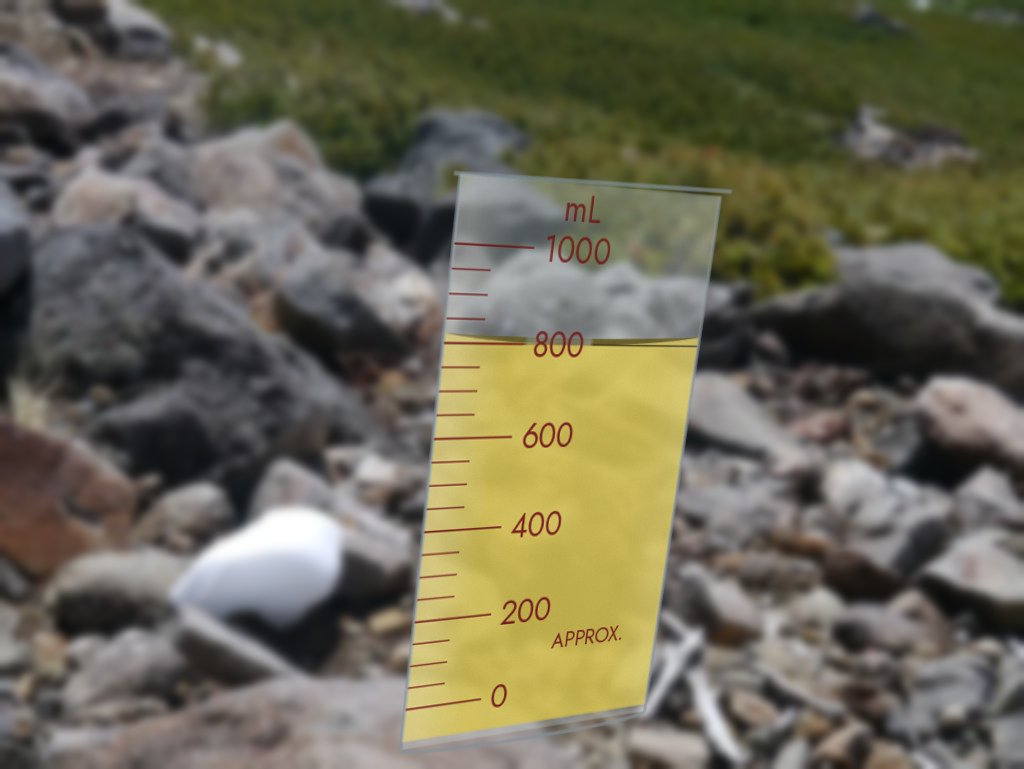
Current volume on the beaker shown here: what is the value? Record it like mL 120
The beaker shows mL 800
